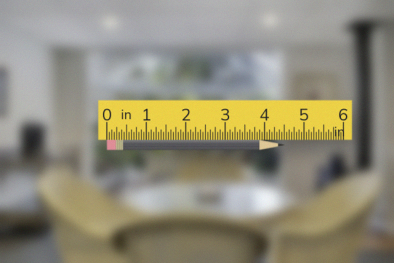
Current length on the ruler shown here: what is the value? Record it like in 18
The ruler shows in 4.5
